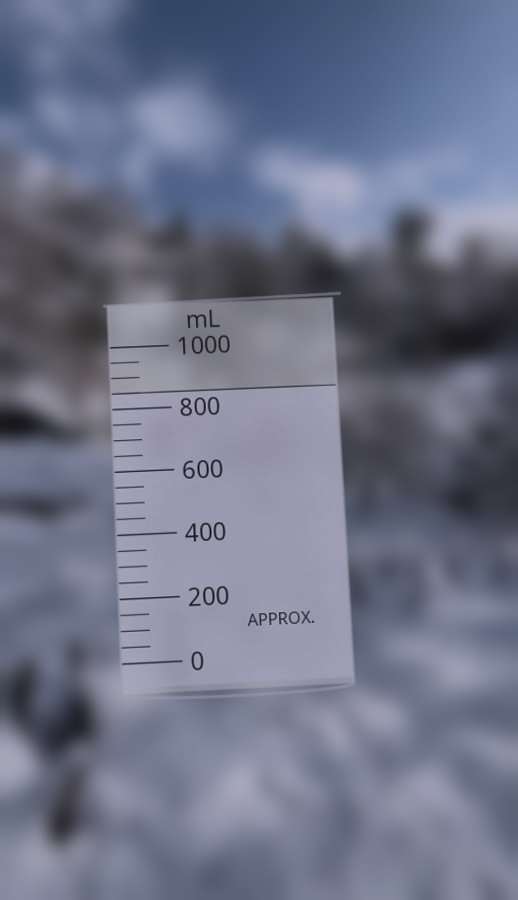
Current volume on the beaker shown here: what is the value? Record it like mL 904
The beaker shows mL 850
